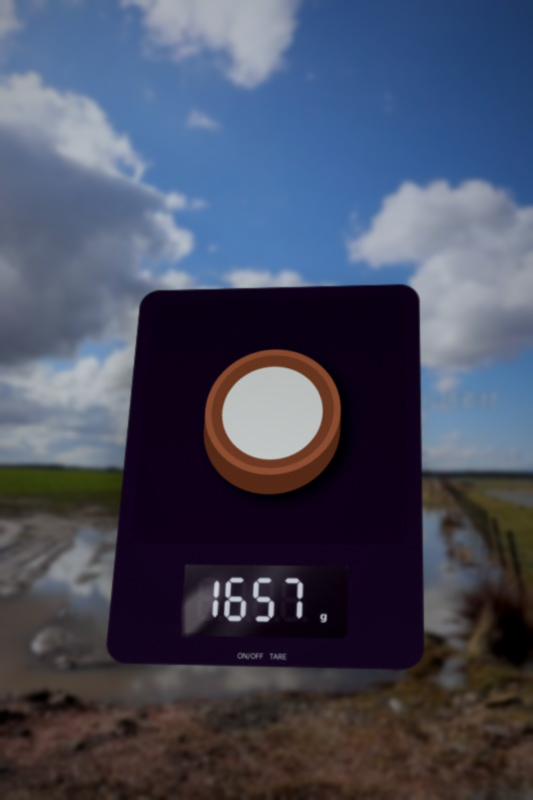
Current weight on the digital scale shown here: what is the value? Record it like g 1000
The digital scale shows g 1657
